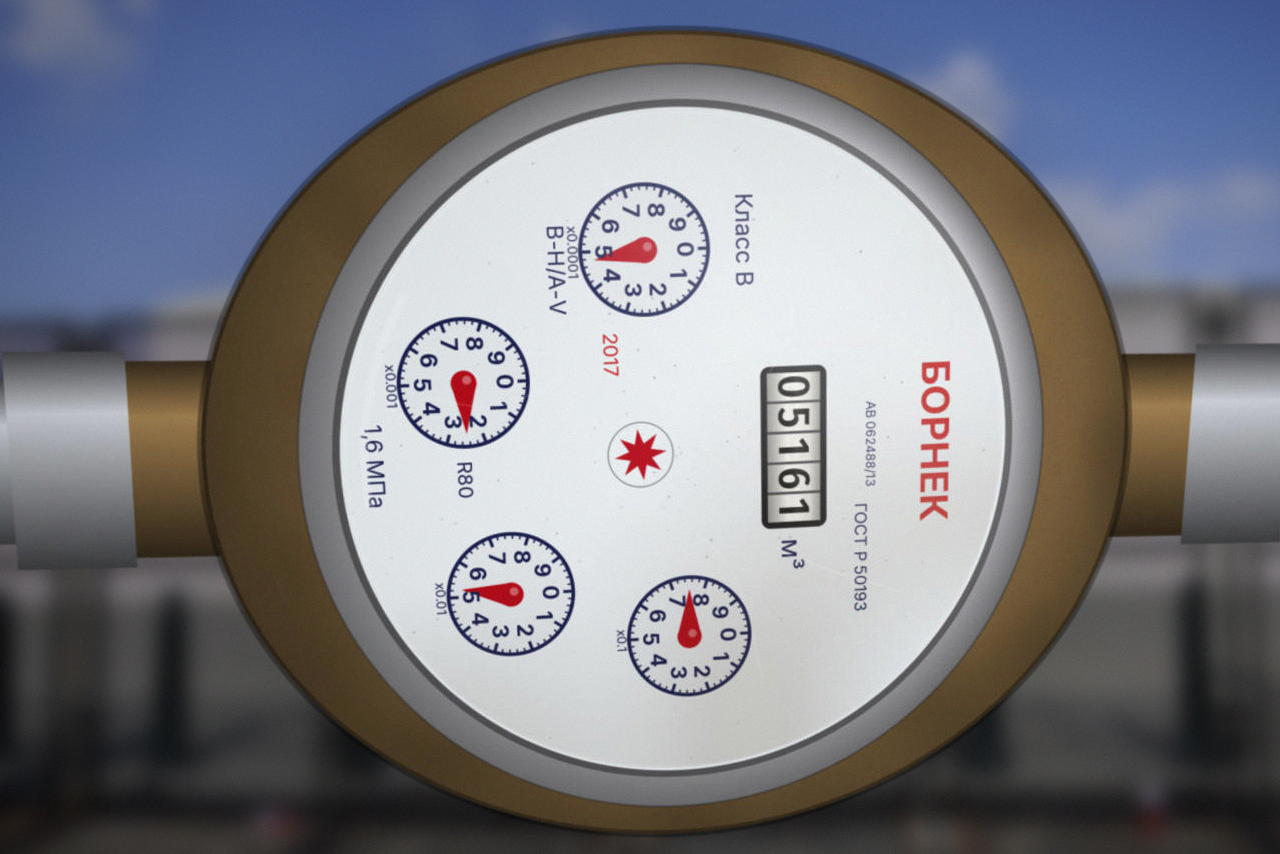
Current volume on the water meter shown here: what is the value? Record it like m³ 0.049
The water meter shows m³ 5161.7524
